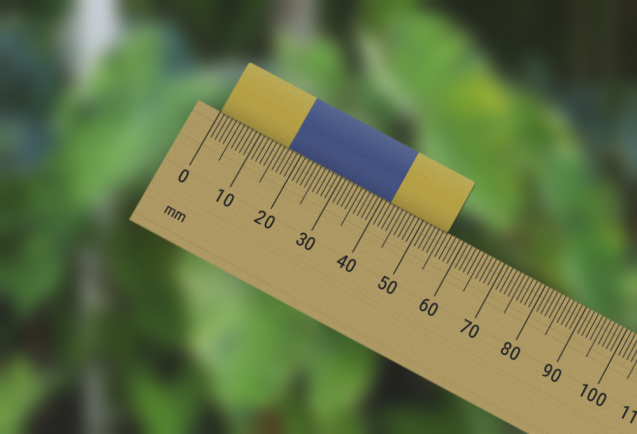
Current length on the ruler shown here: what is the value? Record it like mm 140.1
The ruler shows mm 56
